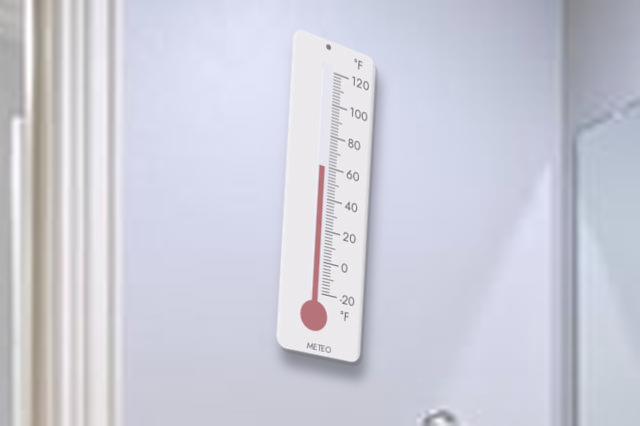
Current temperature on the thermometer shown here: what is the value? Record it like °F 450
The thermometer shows °F 60
